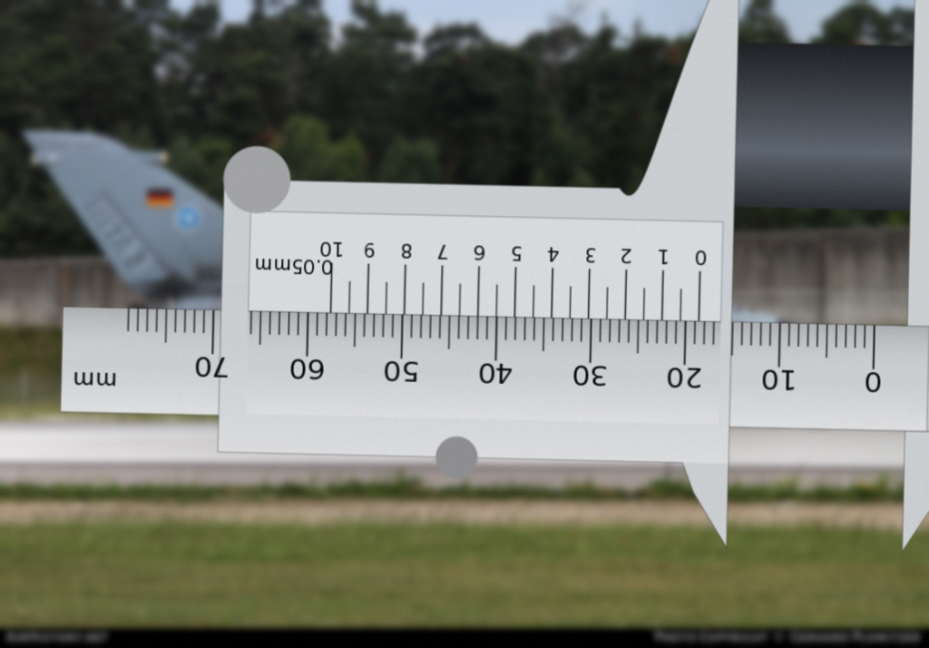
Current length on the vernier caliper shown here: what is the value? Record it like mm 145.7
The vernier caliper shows mm 18.6
